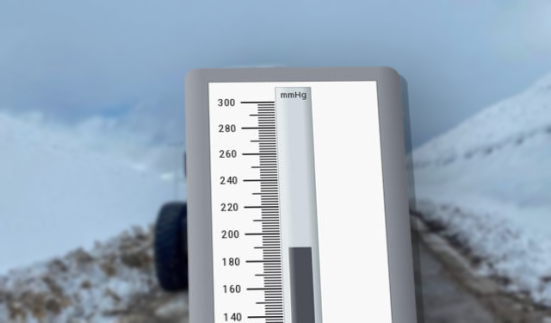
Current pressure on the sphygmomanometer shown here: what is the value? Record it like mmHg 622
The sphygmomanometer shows mmHg 190
